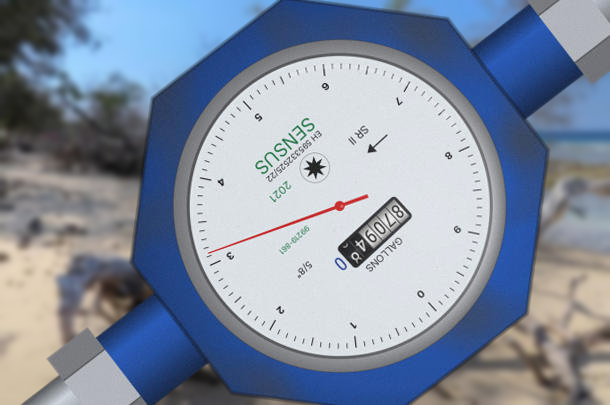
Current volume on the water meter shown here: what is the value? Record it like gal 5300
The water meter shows gal 8709483.1
